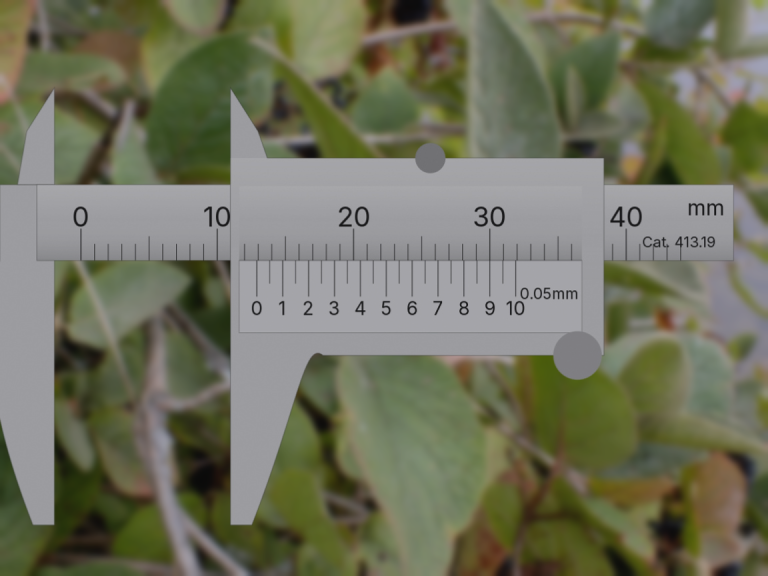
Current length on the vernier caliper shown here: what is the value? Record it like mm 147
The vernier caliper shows mm 12.9
